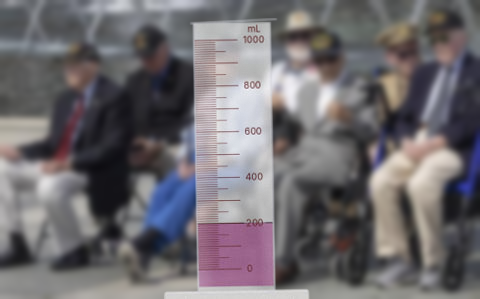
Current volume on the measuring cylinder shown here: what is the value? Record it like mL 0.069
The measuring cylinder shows mL 200
